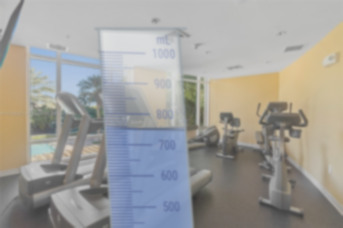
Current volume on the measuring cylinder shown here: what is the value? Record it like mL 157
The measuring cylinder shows mL 750
